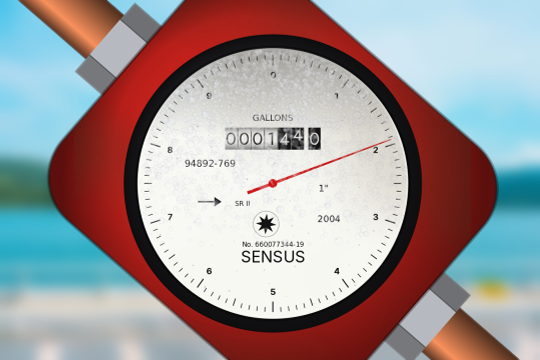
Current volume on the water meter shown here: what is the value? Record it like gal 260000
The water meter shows gal 1441.9
